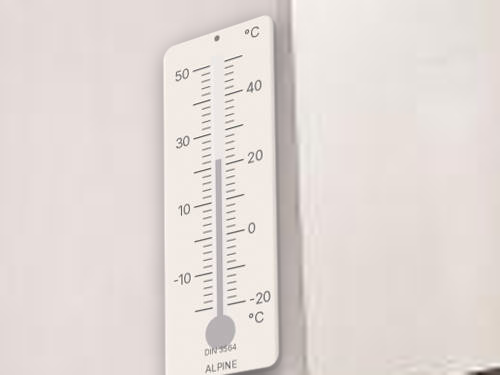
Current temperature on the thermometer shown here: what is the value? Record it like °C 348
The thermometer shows °C 22
